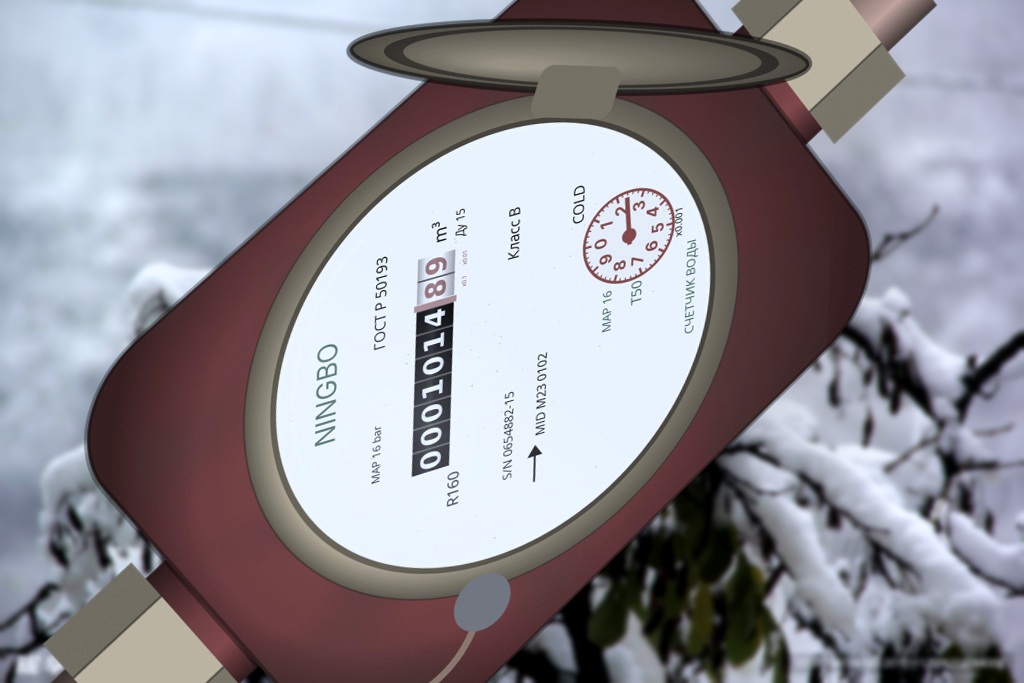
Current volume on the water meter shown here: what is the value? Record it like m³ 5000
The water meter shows m³ 1014.892
